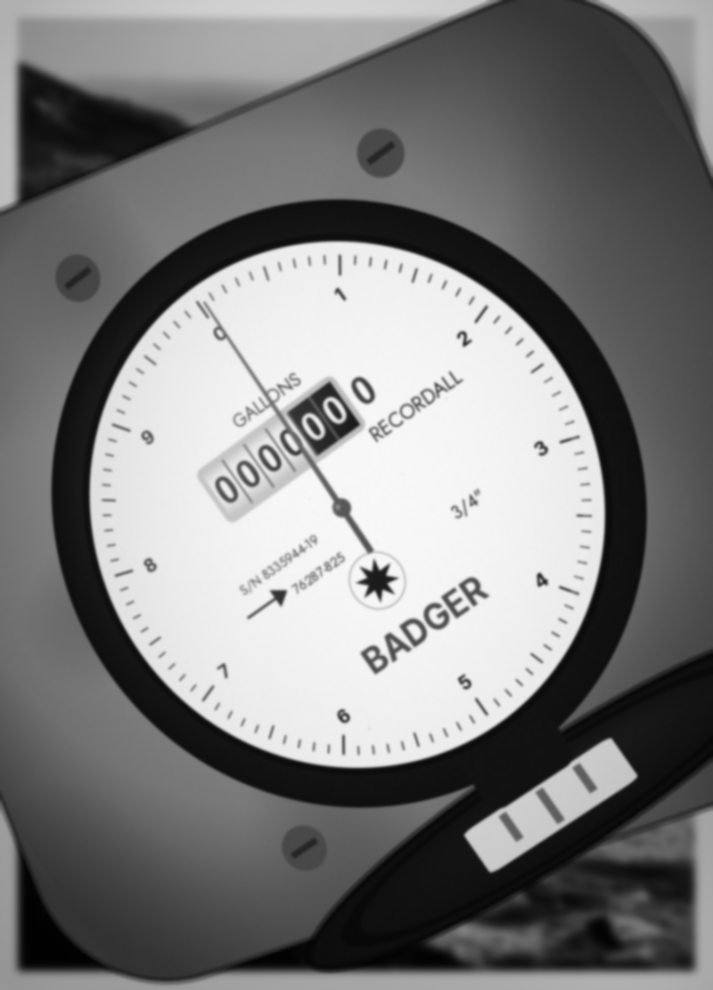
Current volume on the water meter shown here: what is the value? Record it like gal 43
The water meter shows gal 0.0
